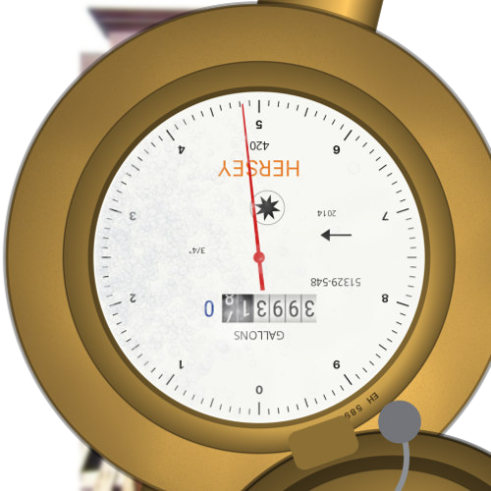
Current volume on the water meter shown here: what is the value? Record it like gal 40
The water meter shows gal 3993174.8
